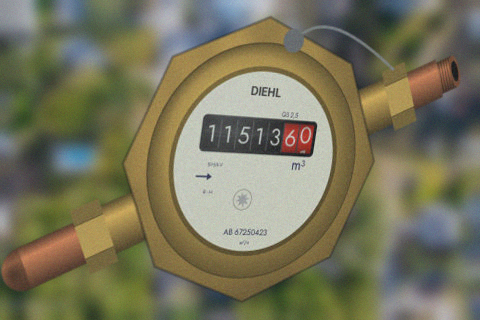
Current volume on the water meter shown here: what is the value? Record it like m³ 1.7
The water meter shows m³ 11513.60
